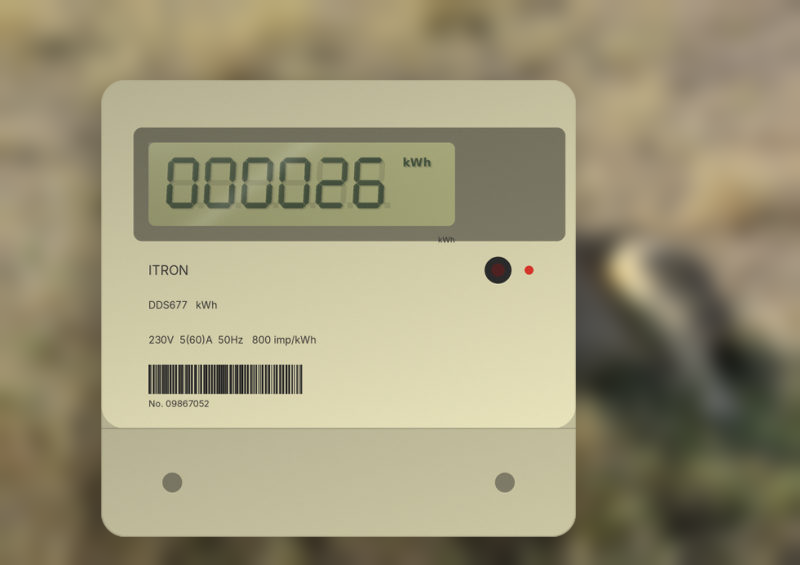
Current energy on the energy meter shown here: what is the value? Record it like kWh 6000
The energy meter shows kWh 26
